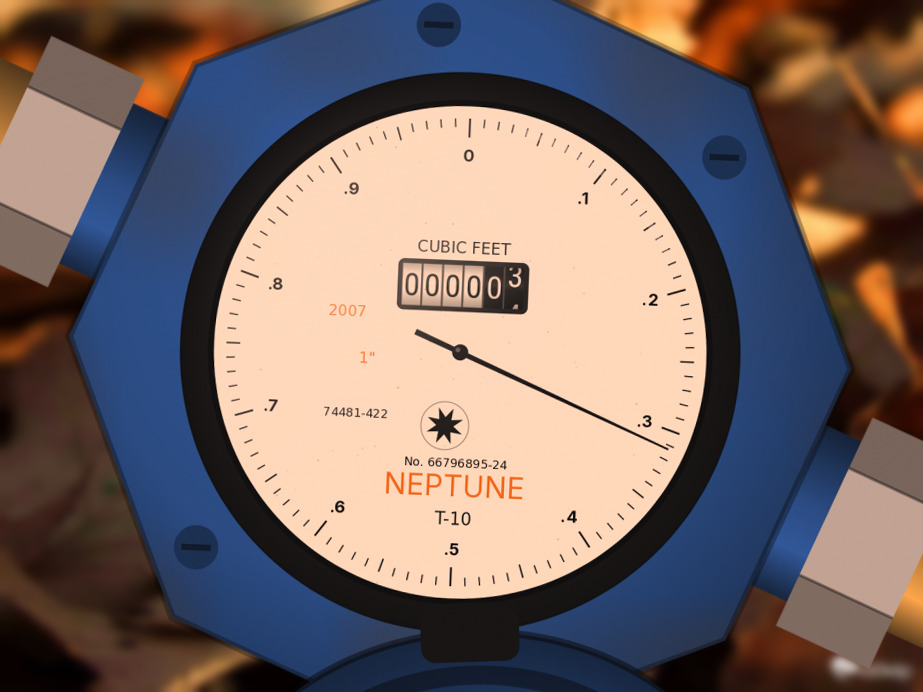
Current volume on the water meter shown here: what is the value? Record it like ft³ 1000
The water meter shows ft³ 3.31
